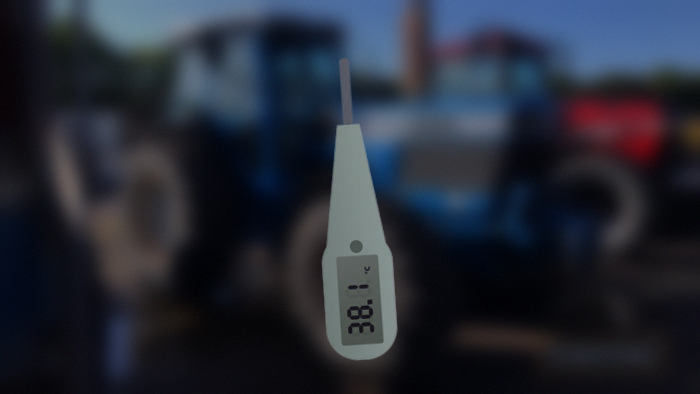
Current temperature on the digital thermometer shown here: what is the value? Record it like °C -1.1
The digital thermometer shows °C 38.1
